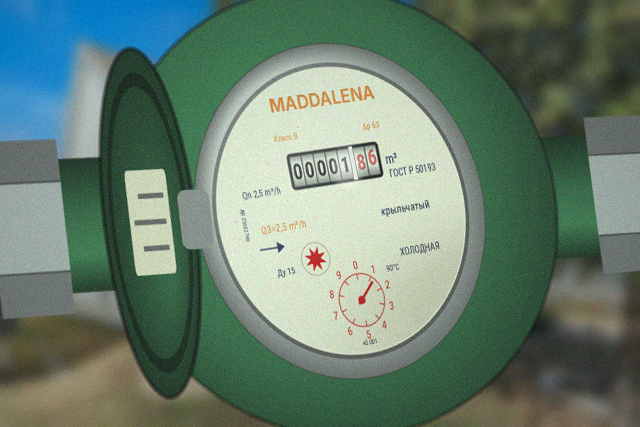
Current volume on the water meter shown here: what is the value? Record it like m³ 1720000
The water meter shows m³ 1.861
